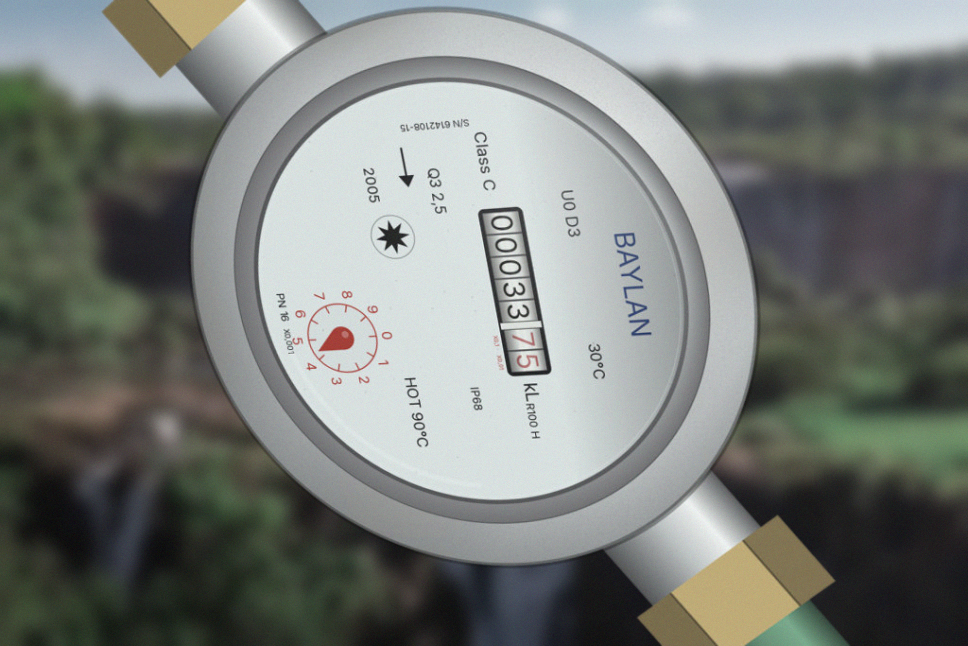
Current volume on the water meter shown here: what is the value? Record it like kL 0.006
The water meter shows kL 33.754
